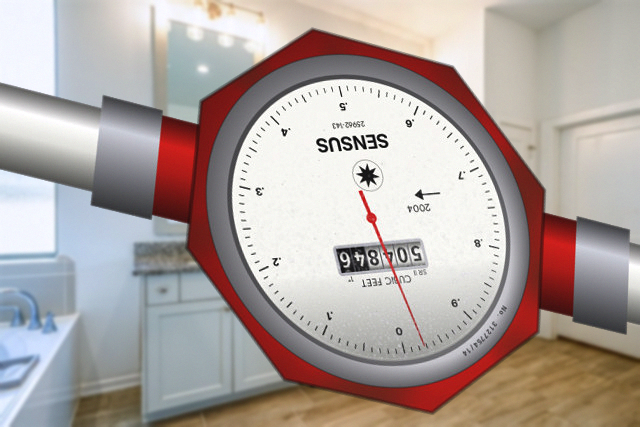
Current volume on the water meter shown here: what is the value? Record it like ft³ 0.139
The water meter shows ft³ 504845.97
